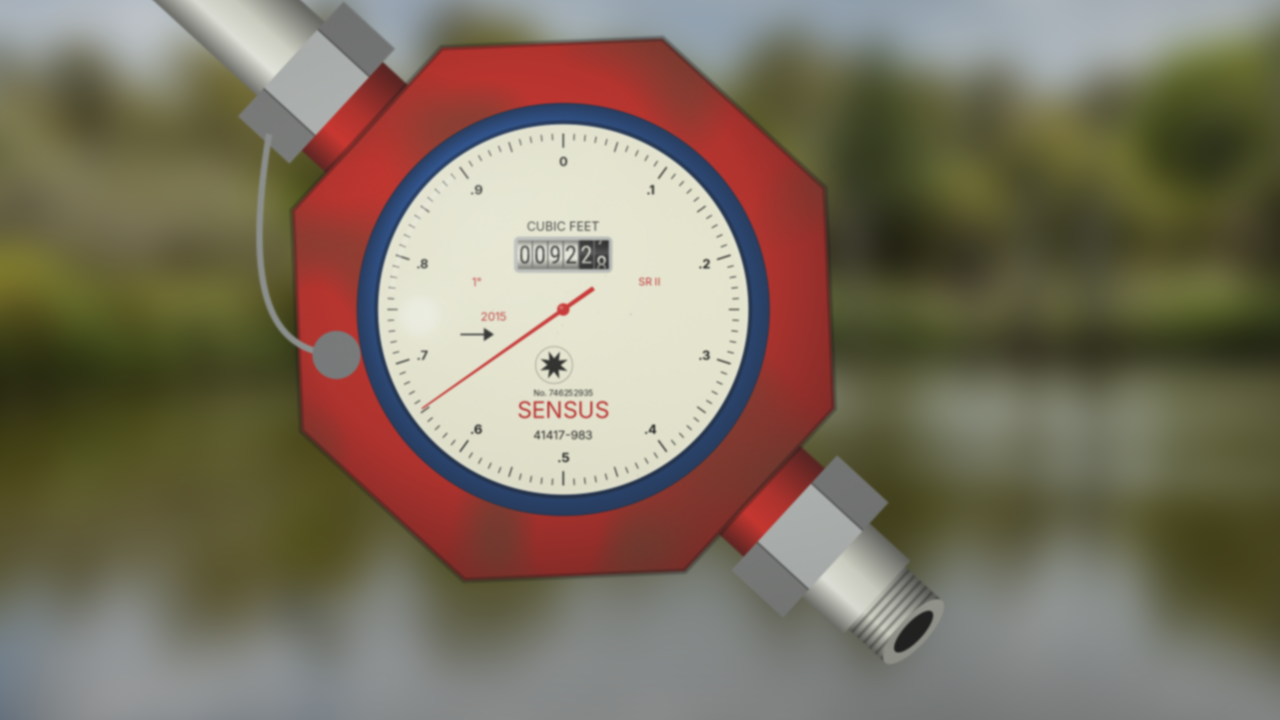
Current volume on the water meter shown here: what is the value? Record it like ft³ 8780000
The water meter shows ft³ 9227.65
